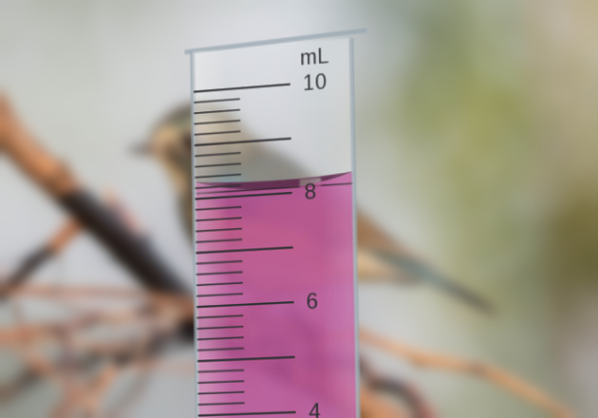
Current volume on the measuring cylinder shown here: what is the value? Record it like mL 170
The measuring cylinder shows mL 8.1
